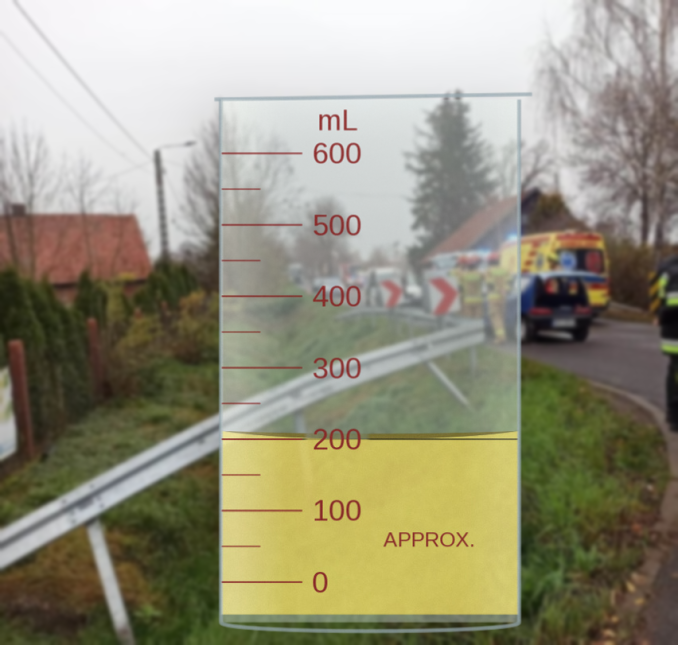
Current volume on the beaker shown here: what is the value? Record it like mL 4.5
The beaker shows mL 200
